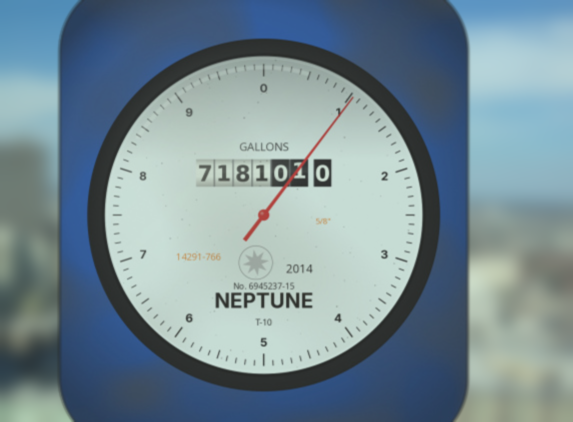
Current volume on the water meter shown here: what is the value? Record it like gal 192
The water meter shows gal 7181011.0
